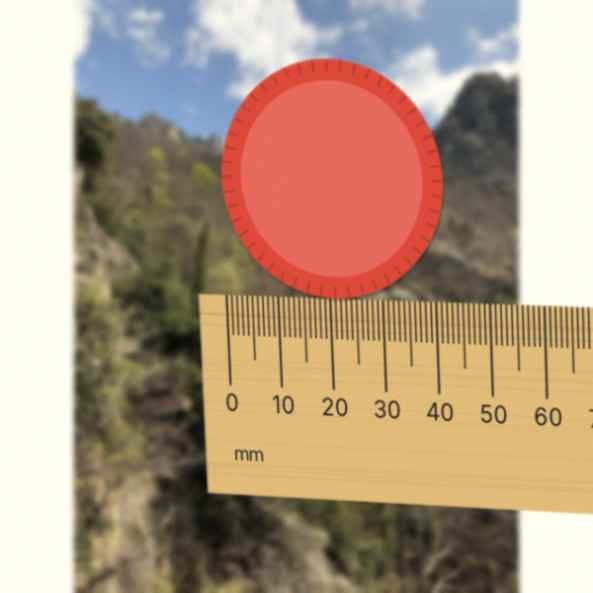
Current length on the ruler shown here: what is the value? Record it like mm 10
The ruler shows mm 42
